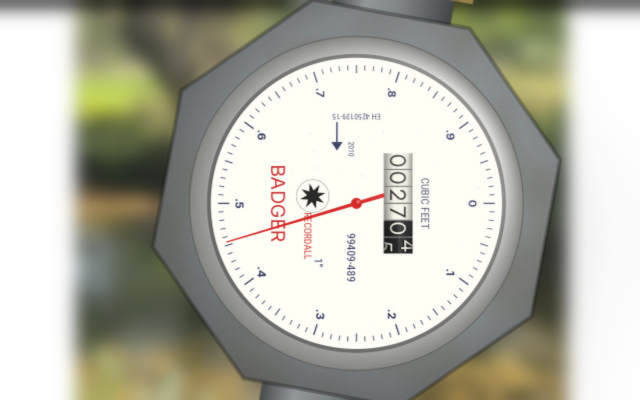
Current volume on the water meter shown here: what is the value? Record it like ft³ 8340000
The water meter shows ft³ 2704.45
